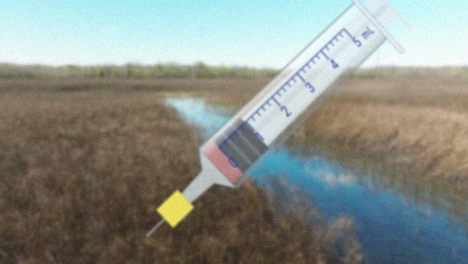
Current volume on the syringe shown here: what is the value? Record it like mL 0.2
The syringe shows mL 0
